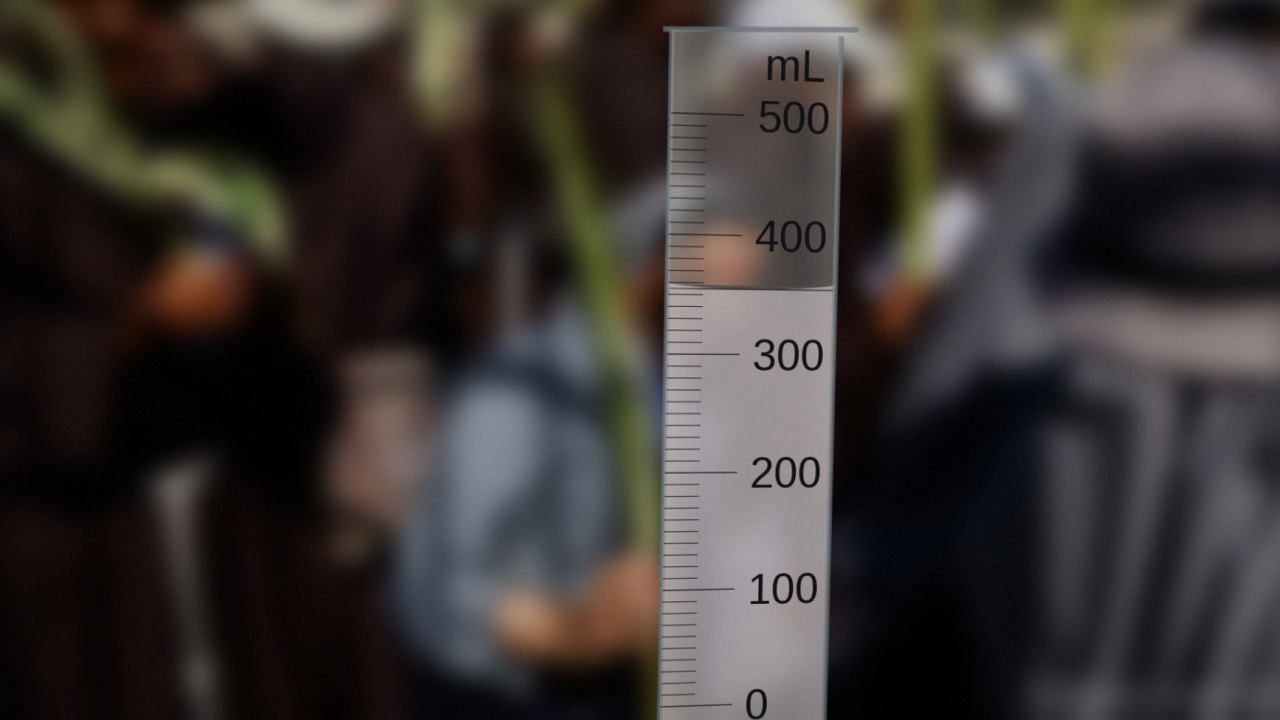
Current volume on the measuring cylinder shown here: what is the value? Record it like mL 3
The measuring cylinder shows mL 355
